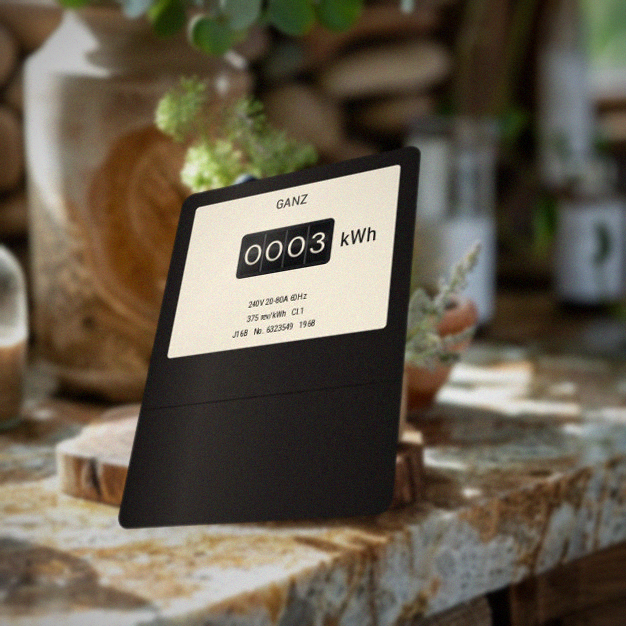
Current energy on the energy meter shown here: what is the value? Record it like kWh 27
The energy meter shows kWh 3
